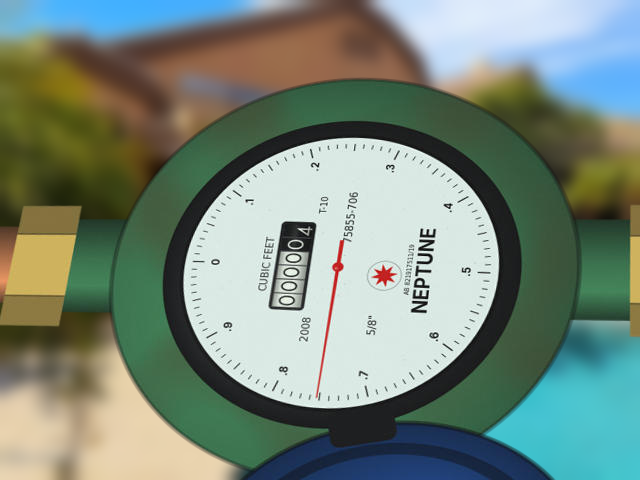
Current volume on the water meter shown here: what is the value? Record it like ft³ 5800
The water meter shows ft³ 3.75
